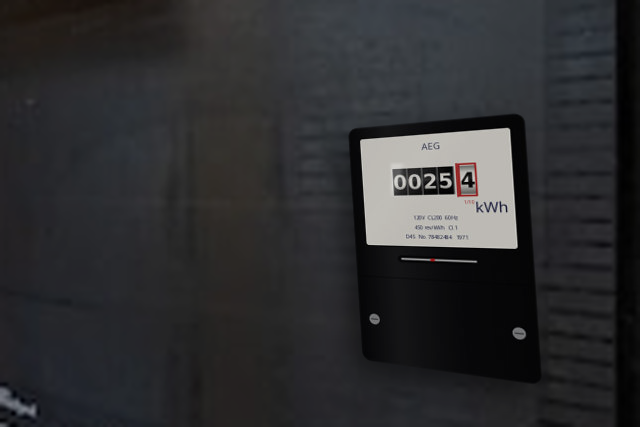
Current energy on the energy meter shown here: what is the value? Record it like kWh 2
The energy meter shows kWh 25.4
